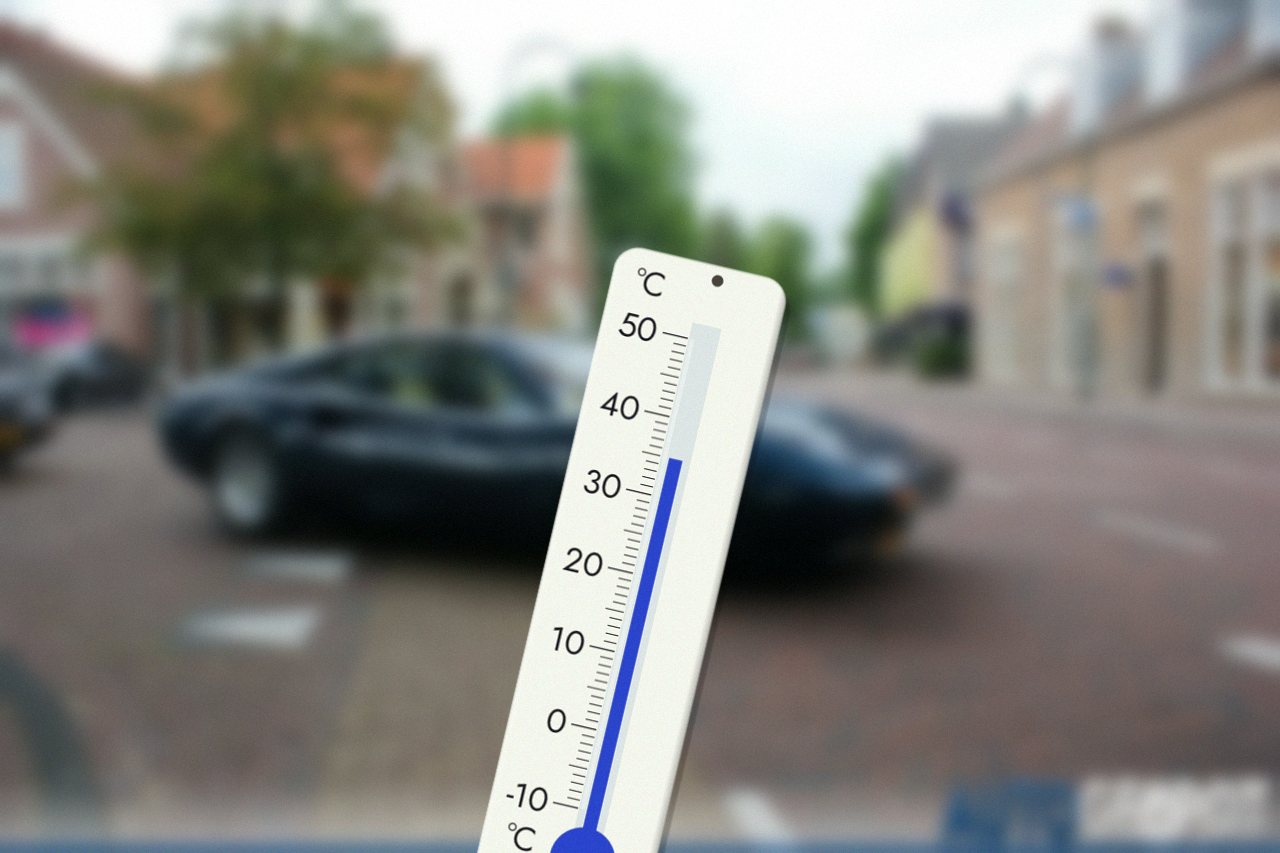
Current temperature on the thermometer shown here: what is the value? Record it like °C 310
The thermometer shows °C 35
